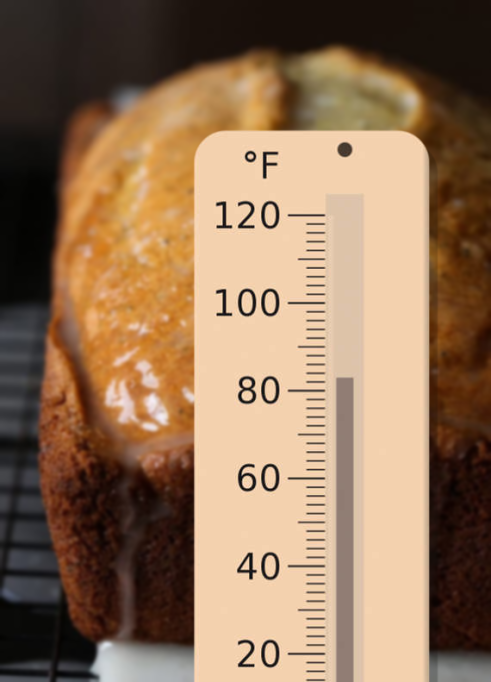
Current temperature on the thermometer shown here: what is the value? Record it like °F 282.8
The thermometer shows °F 83
